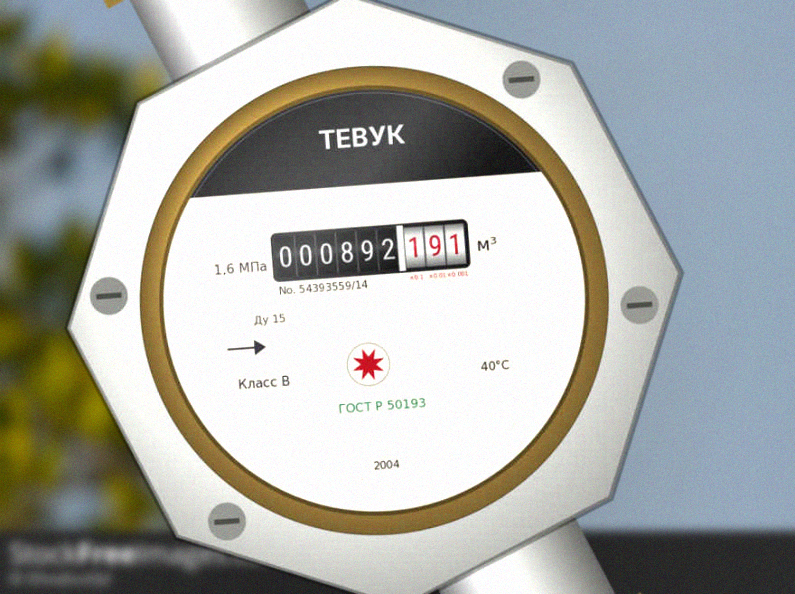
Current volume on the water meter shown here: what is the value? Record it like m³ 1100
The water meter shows m³ 892.191
